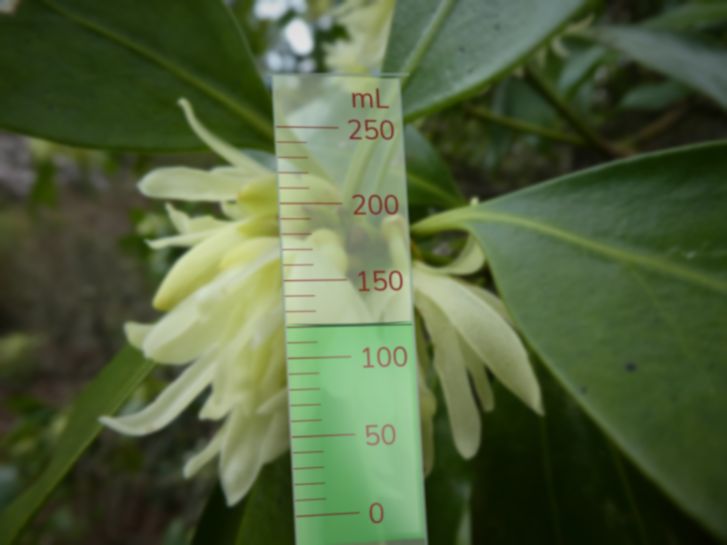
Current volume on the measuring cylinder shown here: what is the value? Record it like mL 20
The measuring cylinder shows mL 120
